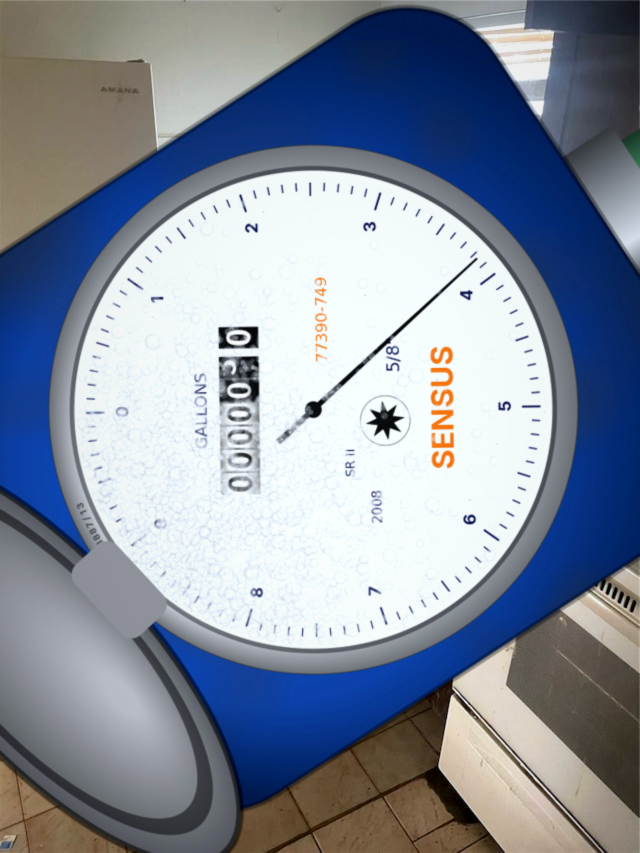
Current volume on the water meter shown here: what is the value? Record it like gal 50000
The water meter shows gal 33.8
